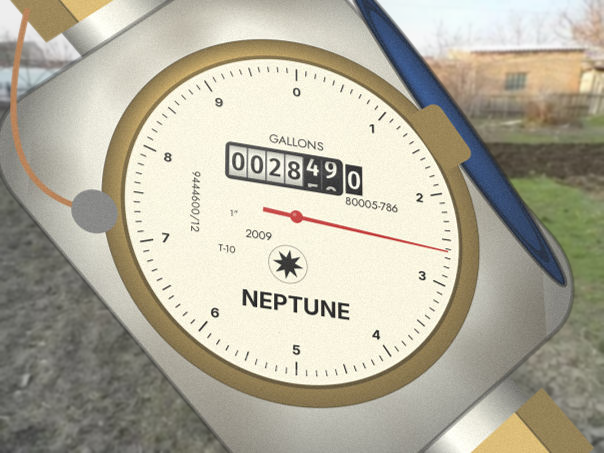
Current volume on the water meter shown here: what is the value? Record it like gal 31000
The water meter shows gal 28492.6
